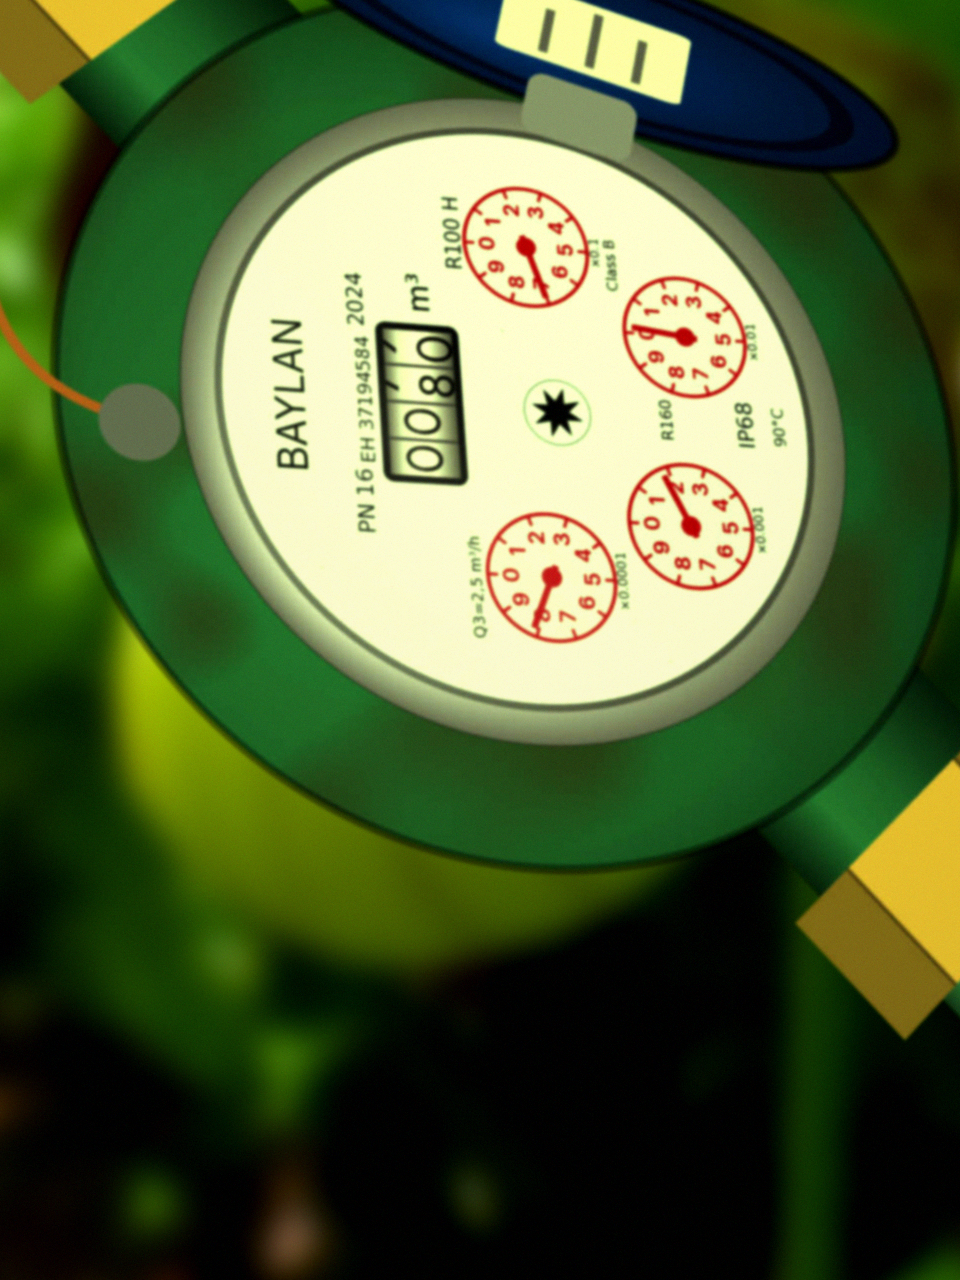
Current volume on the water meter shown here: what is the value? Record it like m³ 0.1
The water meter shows m³ 79.7018
